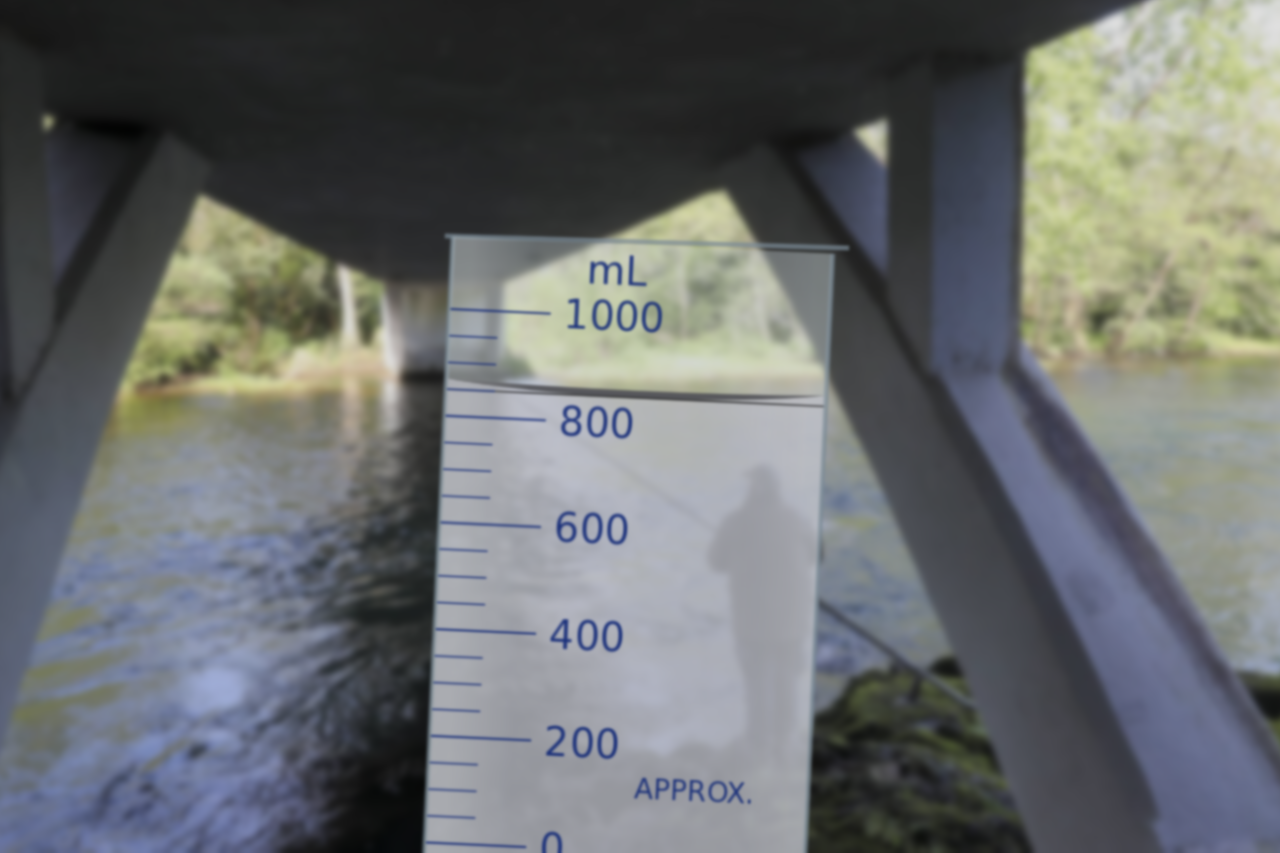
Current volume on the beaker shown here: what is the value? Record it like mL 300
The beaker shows mL 850
